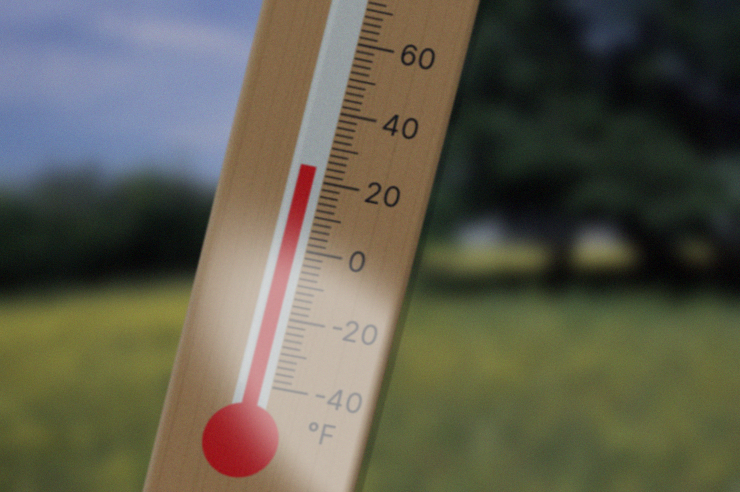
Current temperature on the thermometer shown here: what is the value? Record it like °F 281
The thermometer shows °F 24
